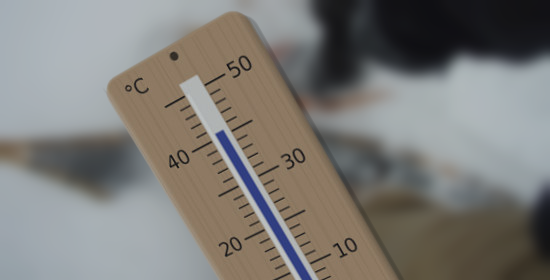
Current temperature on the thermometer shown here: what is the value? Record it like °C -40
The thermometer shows °C 41
